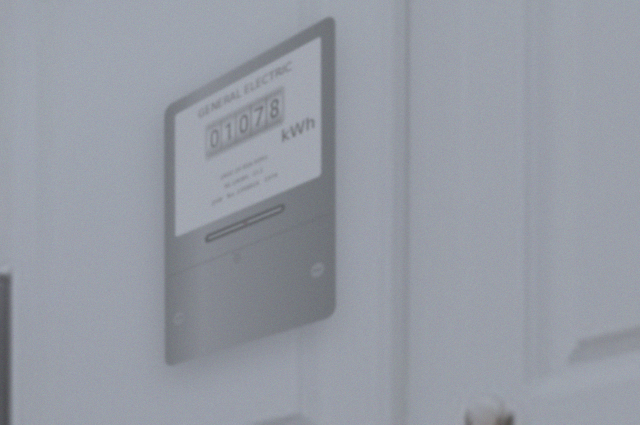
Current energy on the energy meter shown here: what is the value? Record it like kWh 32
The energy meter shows kWh 1078
